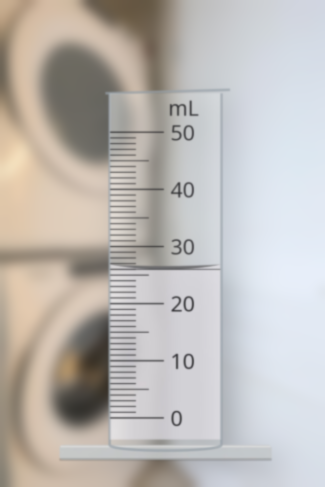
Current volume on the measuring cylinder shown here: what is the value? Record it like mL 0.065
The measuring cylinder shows mL 26
